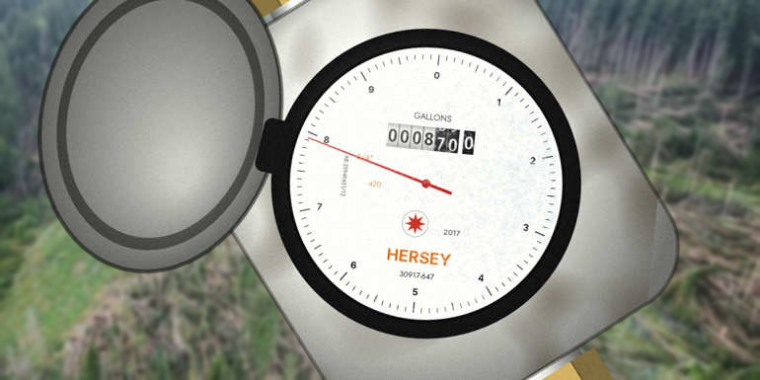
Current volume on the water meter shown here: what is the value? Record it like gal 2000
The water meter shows gal 8697.9
